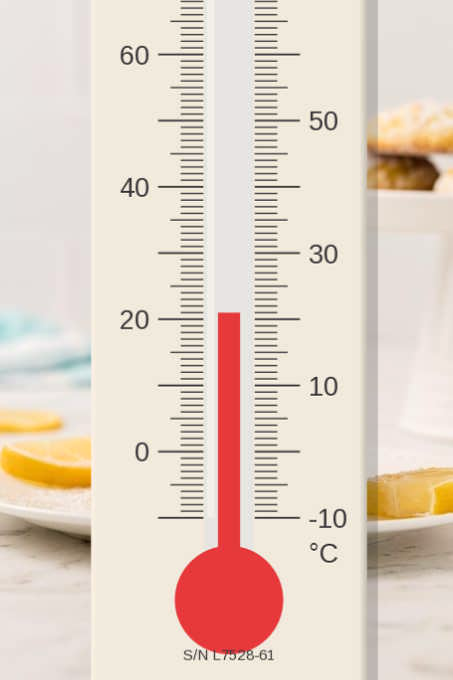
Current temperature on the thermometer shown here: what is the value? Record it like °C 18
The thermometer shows °C 21
